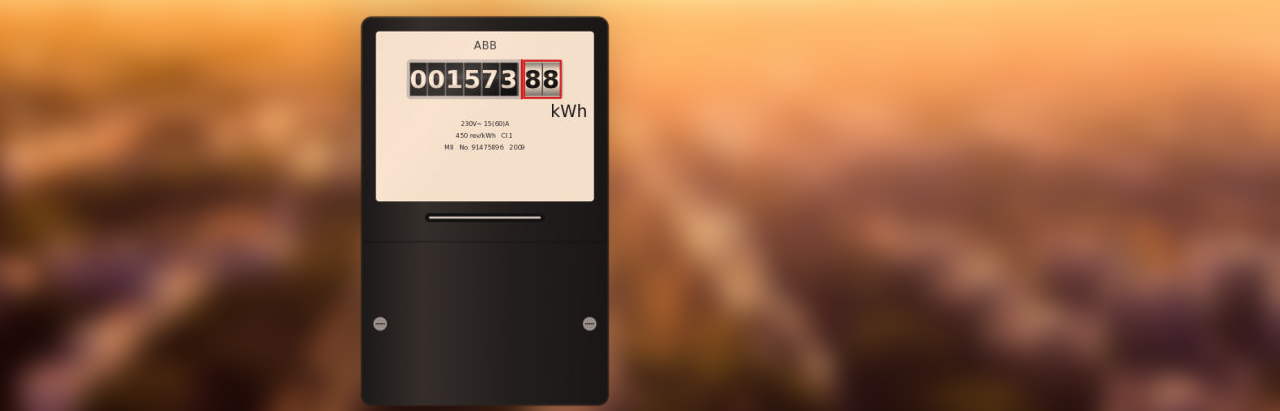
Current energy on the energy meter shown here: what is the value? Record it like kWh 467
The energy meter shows kWh 1573.88
